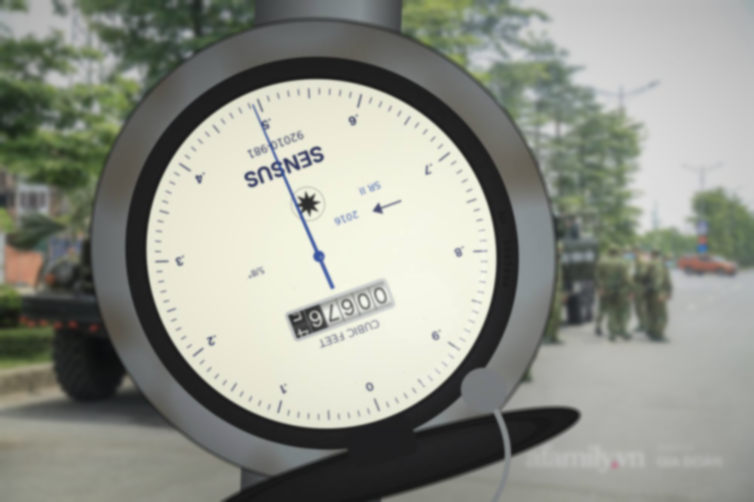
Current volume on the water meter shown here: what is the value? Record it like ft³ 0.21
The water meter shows ft³ 6764.49
